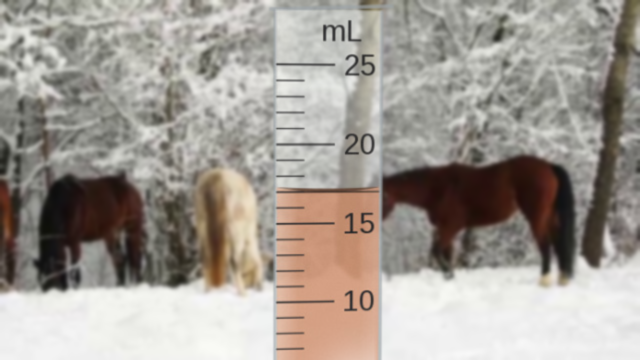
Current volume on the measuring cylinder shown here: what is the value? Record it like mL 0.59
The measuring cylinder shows mL 17
